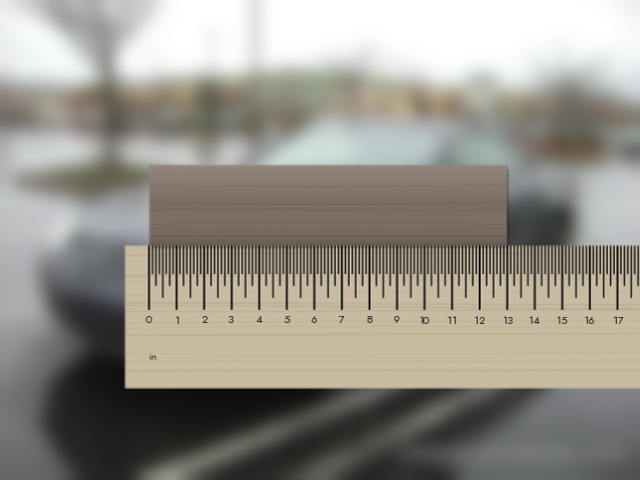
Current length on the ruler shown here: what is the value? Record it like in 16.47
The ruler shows in 13
